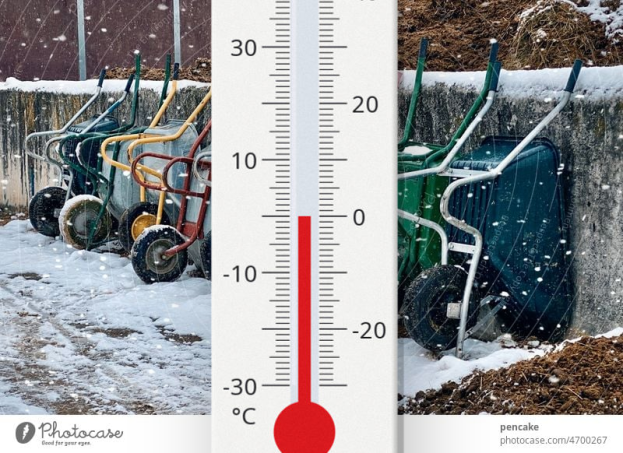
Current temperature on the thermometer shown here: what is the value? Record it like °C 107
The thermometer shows °C 0
